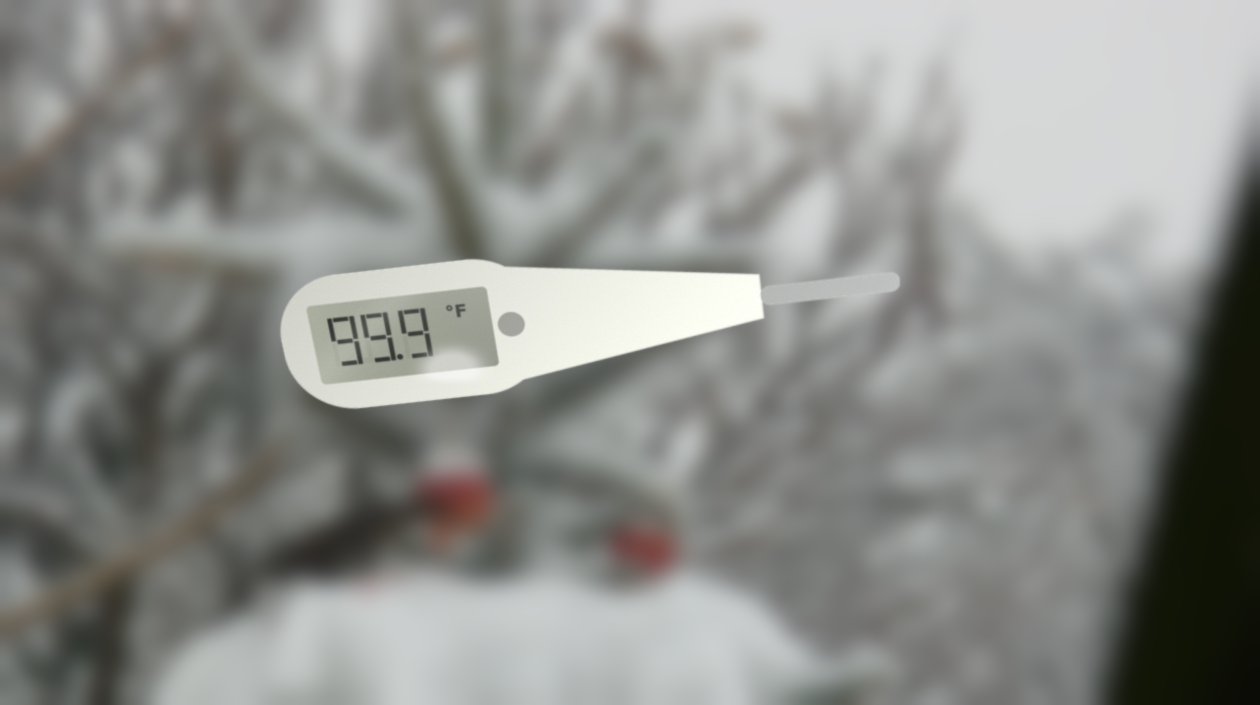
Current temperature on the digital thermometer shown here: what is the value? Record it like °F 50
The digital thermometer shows °F 99.9
